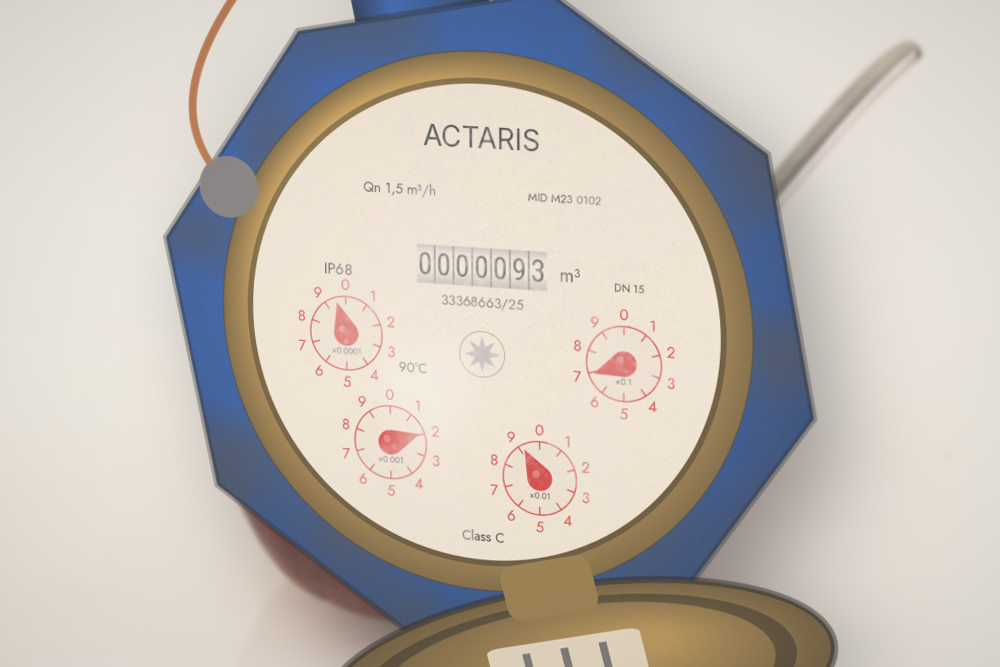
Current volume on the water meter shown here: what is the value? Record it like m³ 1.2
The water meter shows m³ 93.6919
